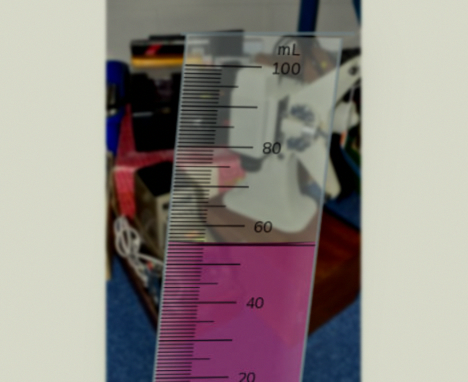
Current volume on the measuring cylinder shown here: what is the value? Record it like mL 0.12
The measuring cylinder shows mL 55
